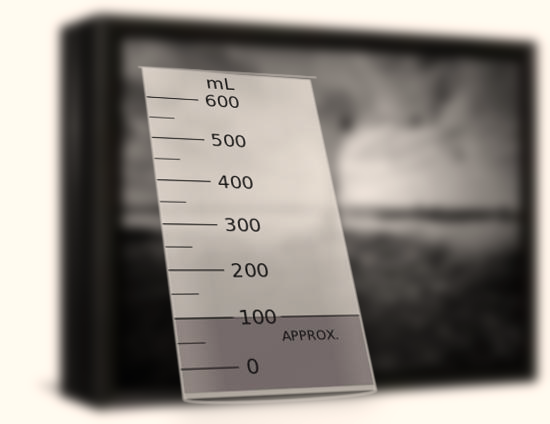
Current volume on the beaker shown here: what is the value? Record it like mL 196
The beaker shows mL 100
